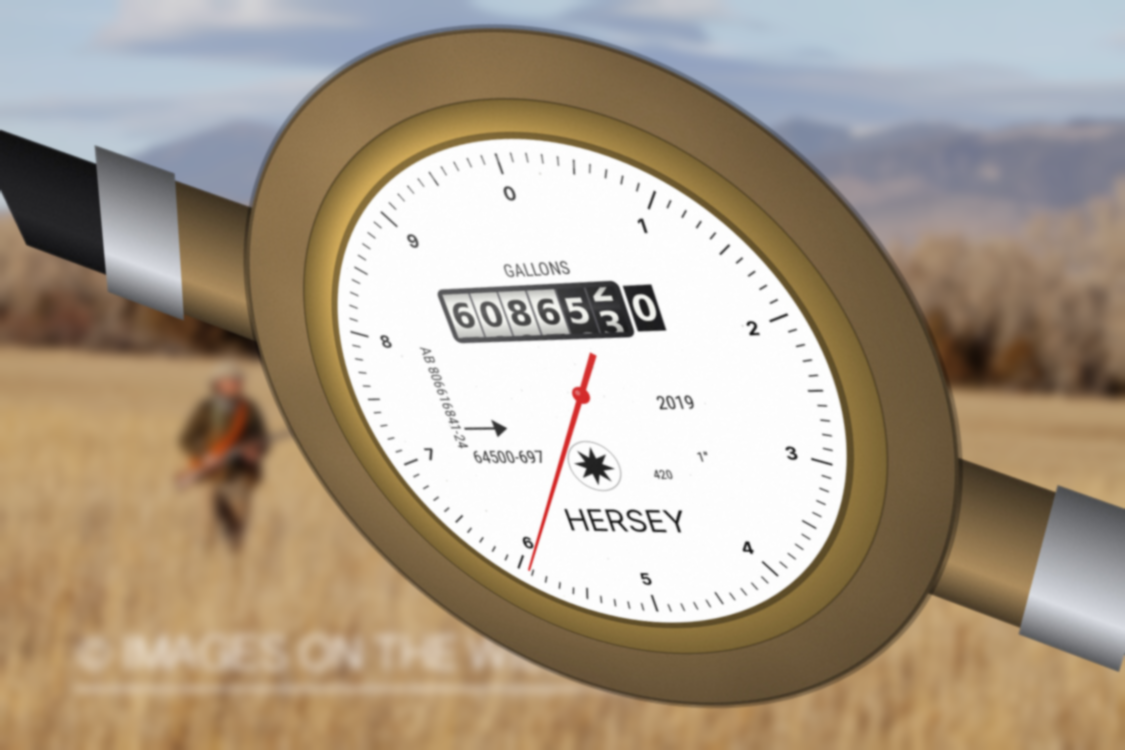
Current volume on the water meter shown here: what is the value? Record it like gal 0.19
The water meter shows gal 6086525.9
